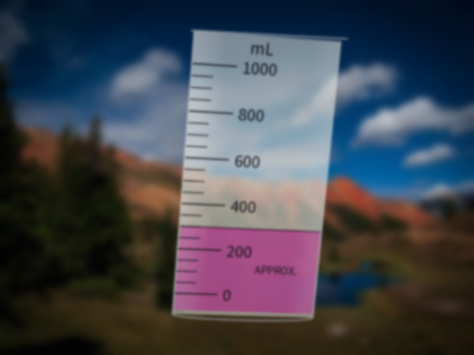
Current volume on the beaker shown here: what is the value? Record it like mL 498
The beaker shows mL 300
